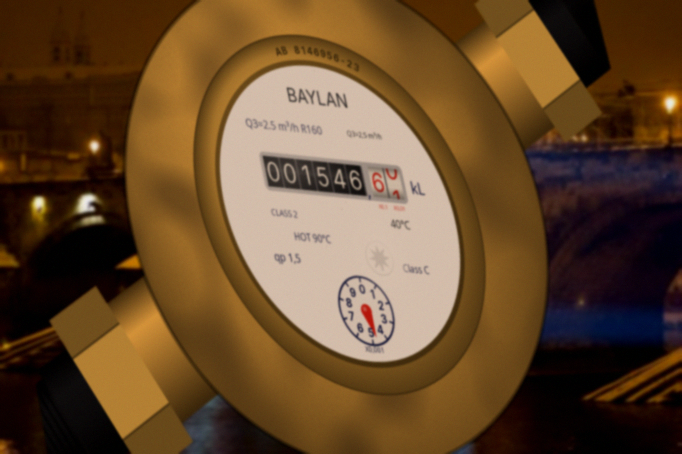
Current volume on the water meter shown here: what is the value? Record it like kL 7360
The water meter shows kL 1546.604
